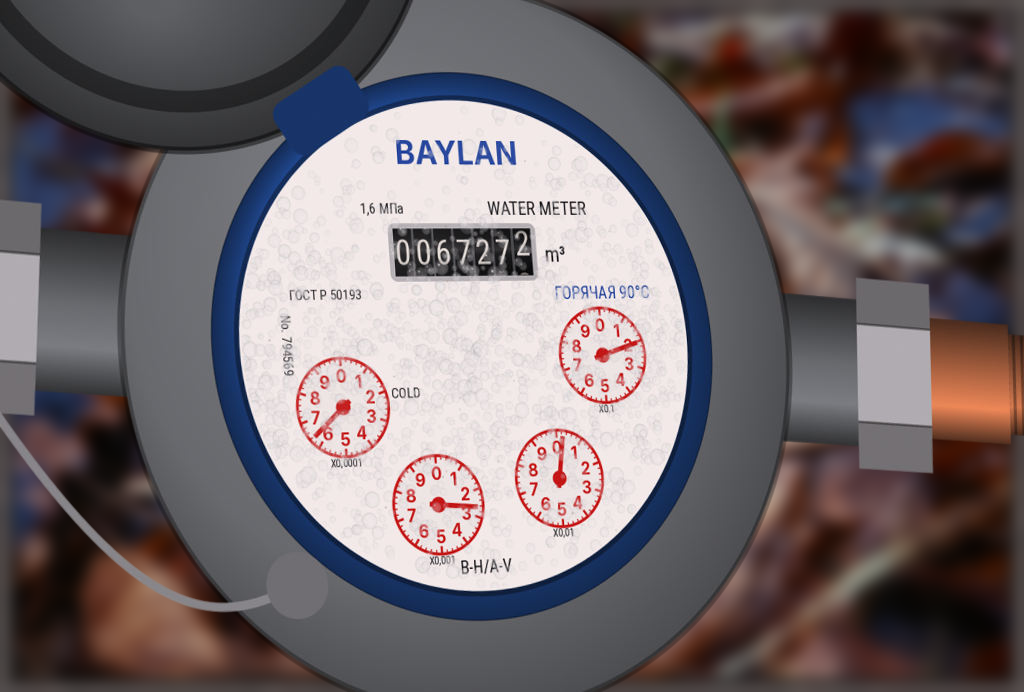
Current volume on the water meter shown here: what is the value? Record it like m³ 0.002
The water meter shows m³ 67272.2026
